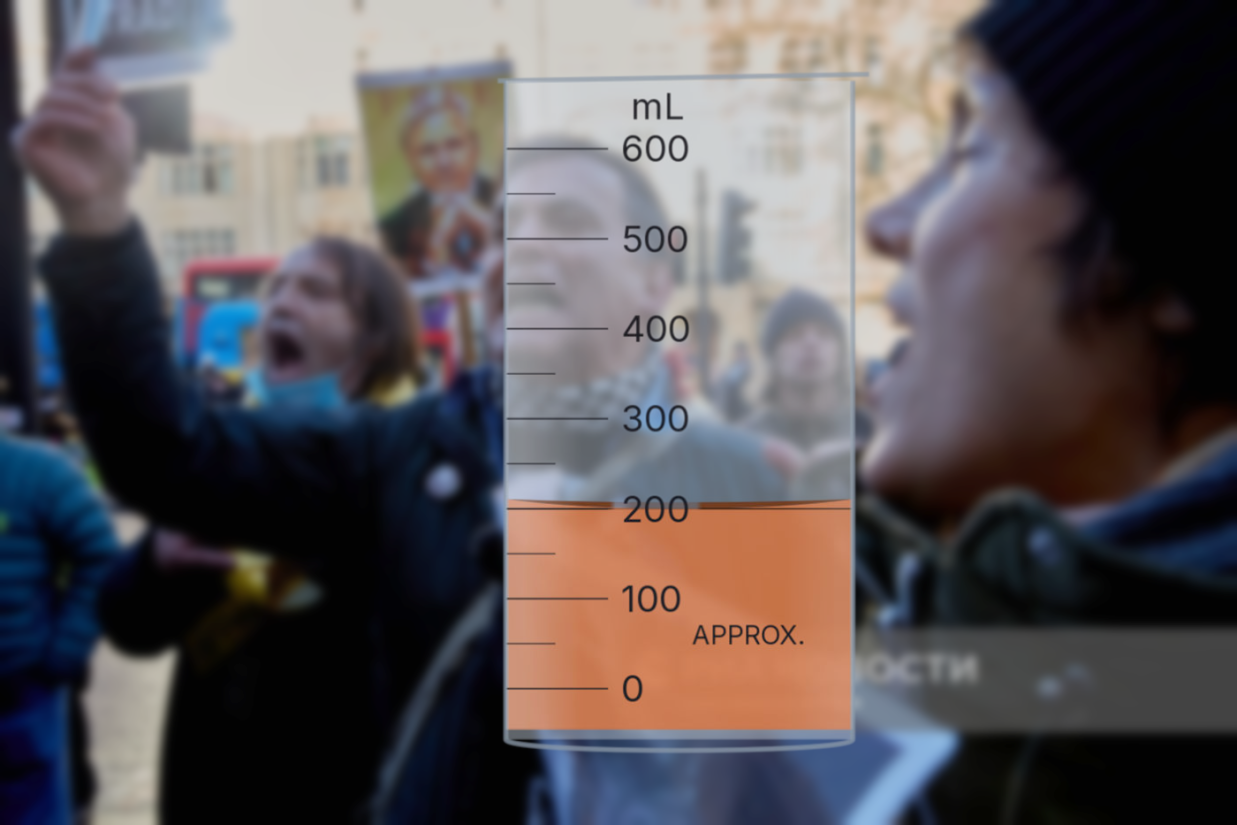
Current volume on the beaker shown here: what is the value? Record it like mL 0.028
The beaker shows mL 200
